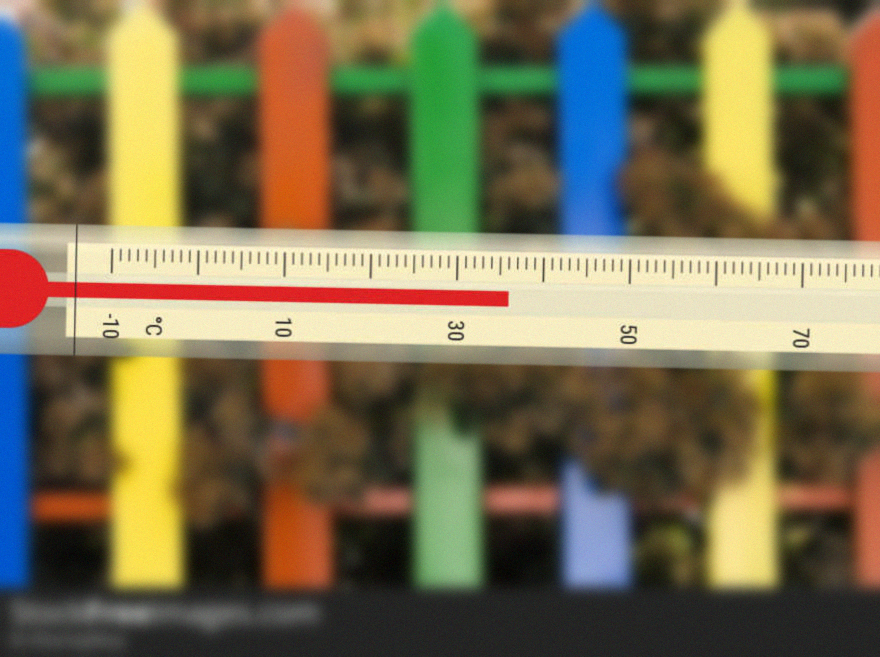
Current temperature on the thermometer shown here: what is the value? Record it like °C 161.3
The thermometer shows °C 36
